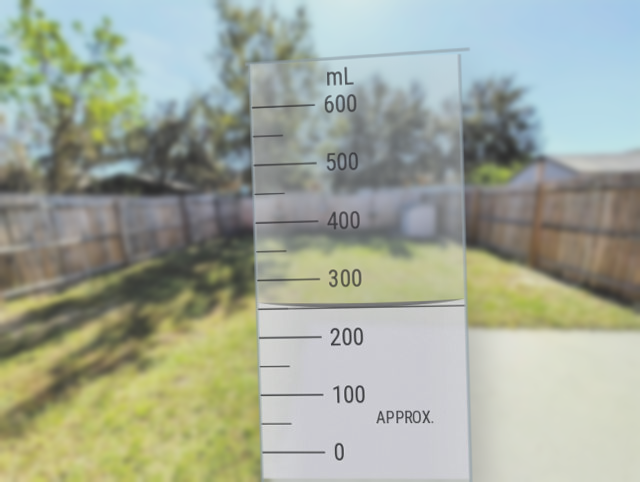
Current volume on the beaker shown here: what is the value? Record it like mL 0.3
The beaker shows mL 250
